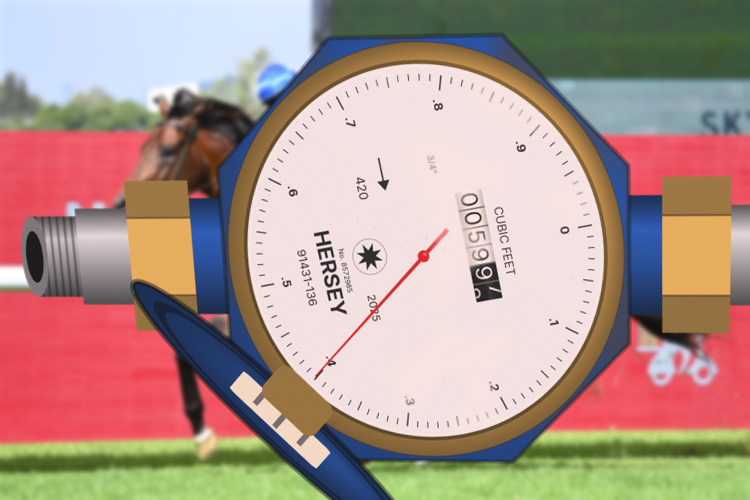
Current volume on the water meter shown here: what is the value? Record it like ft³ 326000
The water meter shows ft³ 5997.40
